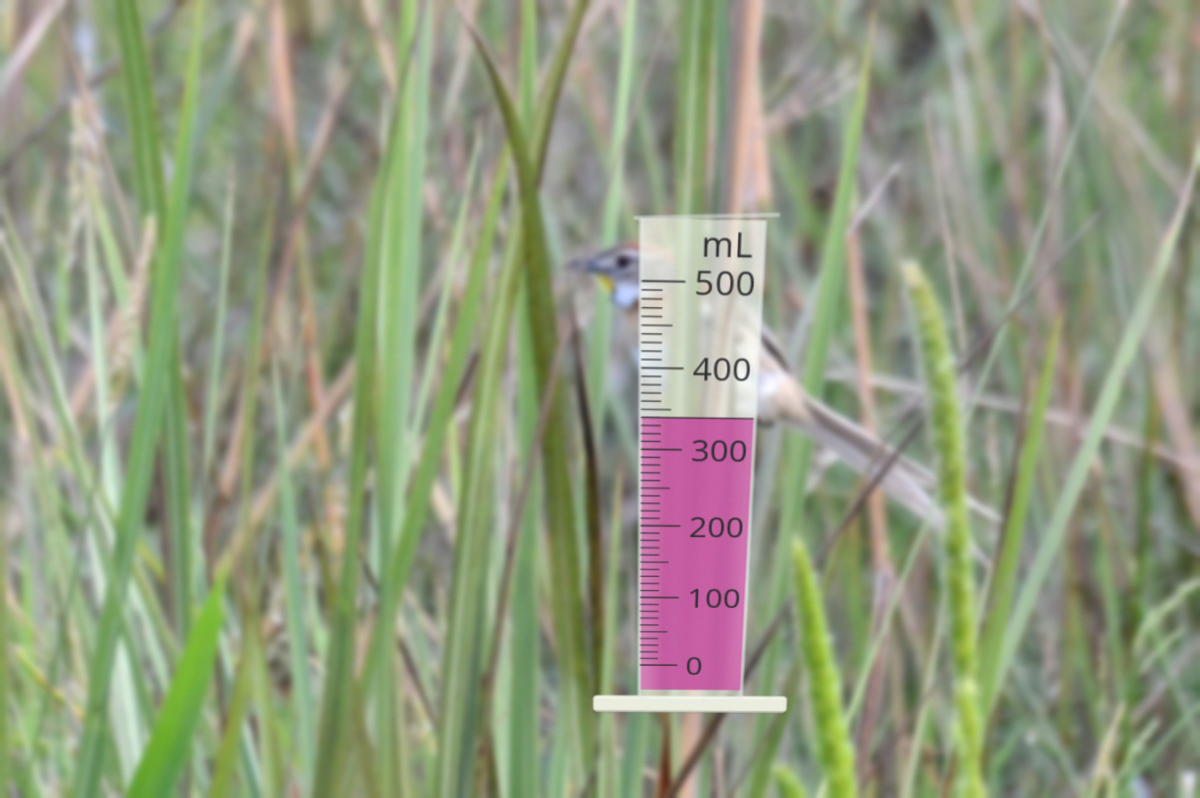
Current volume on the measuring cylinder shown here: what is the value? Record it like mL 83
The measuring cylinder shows mL 340
